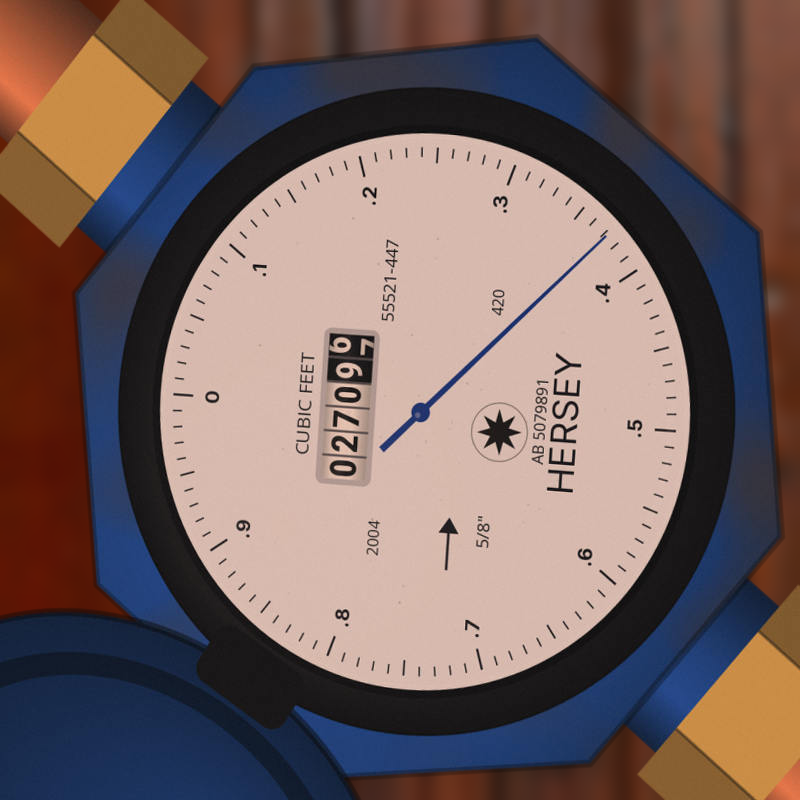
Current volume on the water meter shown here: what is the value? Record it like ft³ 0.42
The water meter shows ft³ 27096.37
